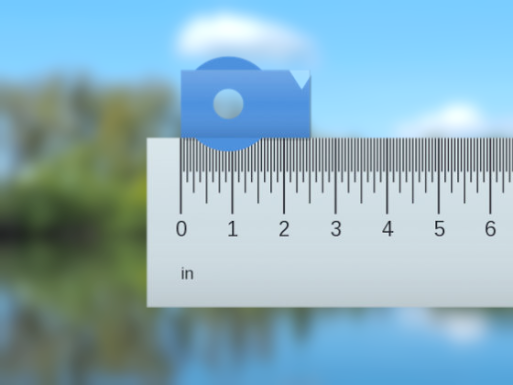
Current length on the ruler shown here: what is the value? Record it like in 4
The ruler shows in 2.5
